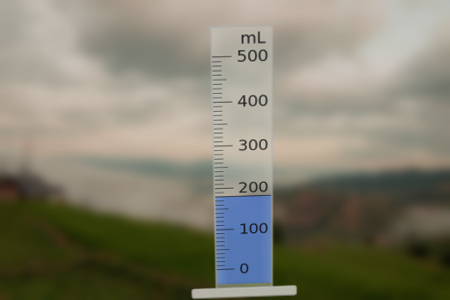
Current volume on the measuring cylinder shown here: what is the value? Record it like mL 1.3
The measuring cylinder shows mL 180
